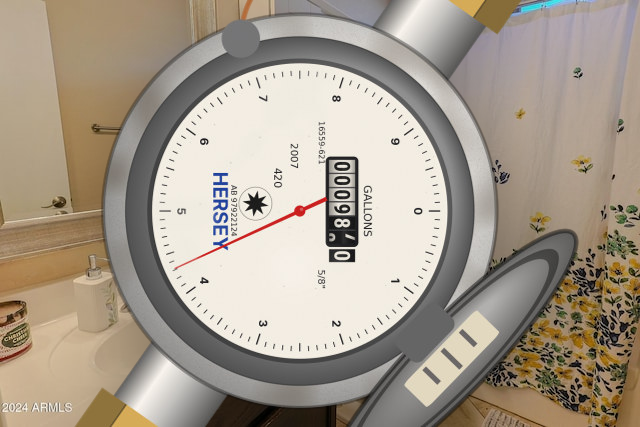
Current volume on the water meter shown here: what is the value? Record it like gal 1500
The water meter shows gal 9874.3
